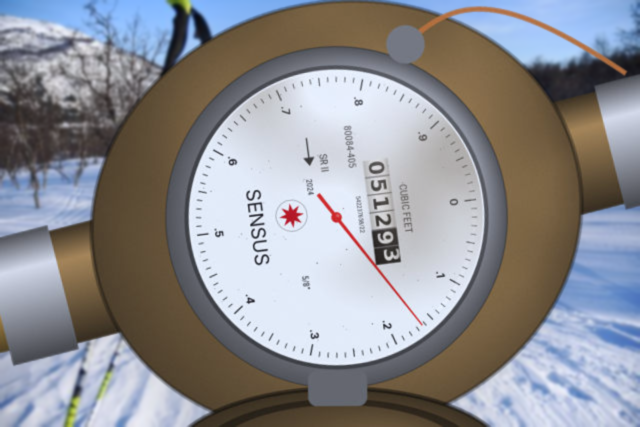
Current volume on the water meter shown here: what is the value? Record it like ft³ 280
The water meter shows ft³ 51293.16
